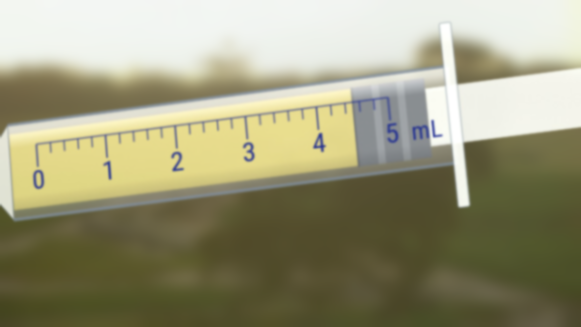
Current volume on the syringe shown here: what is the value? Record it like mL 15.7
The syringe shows mL 4.5
